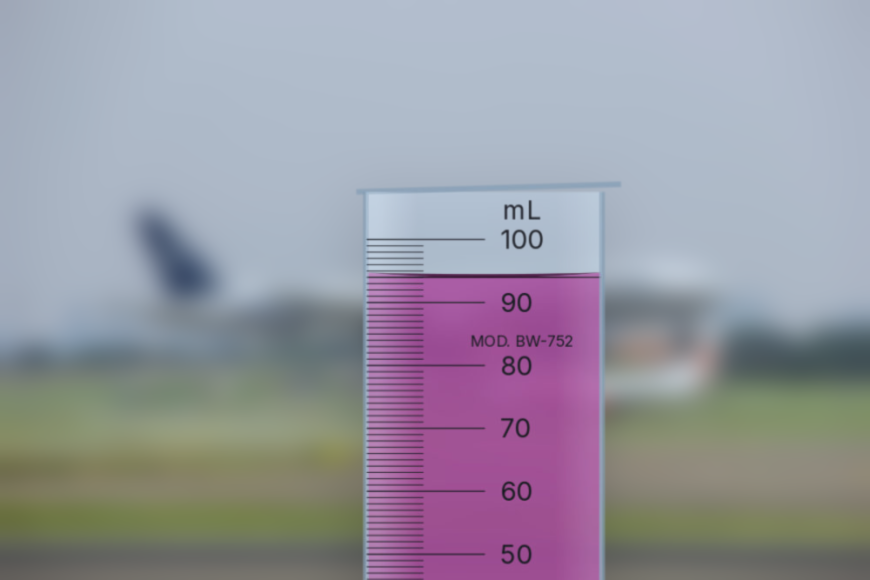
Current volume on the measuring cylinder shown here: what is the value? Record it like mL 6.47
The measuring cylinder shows mL 94
